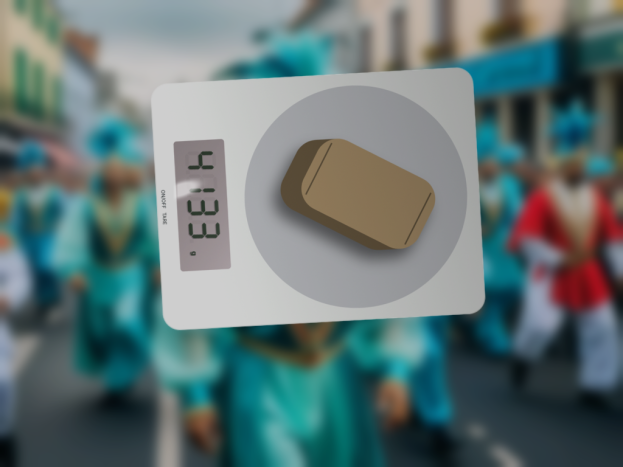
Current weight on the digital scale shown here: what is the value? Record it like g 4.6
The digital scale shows g 4133
